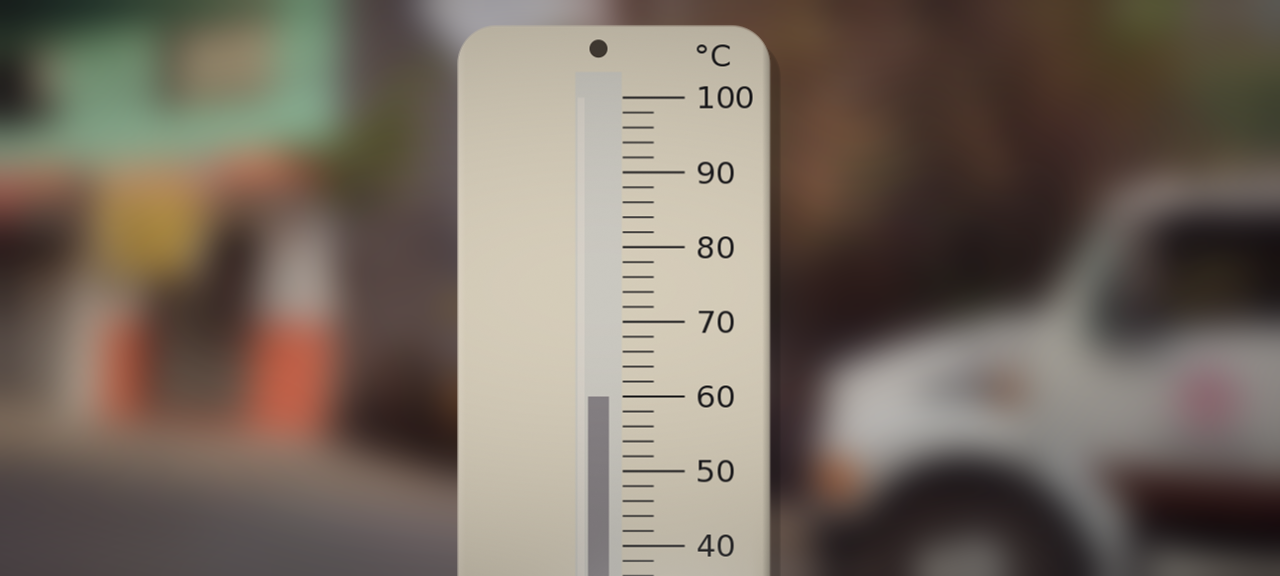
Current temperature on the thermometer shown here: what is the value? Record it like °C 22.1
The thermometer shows °C 60
